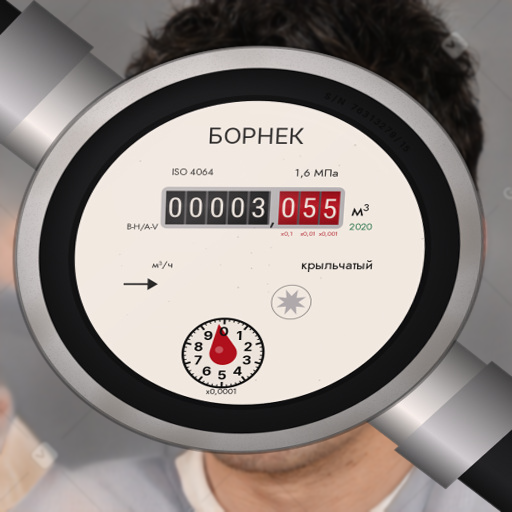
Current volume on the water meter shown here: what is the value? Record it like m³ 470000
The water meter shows m³ 3.0549
